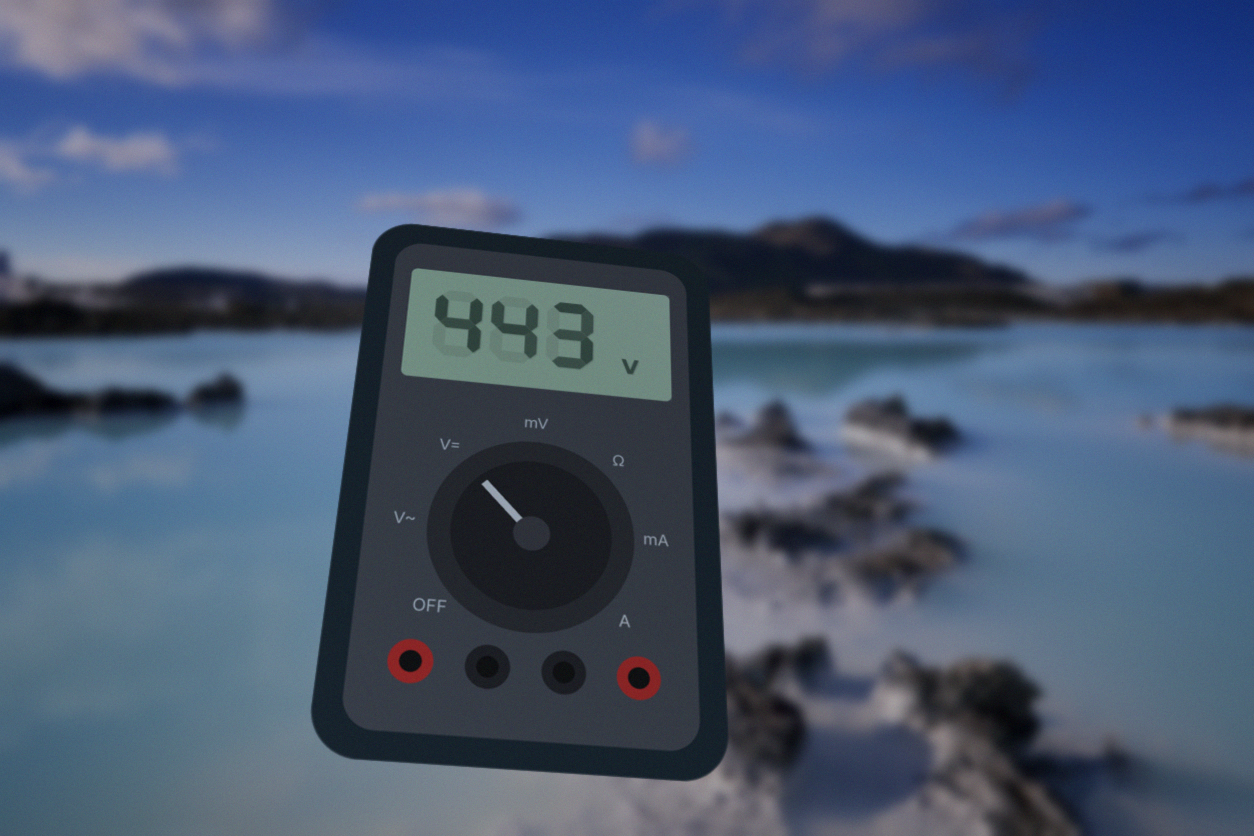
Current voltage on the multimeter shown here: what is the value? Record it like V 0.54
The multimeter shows V 443
